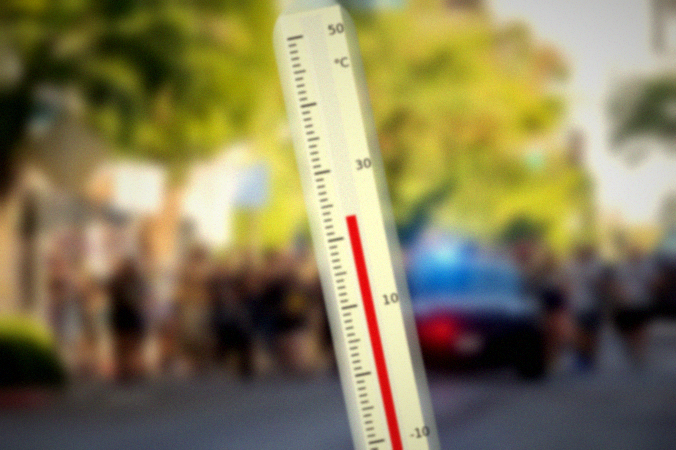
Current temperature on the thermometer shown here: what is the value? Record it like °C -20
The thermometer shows °C 23
